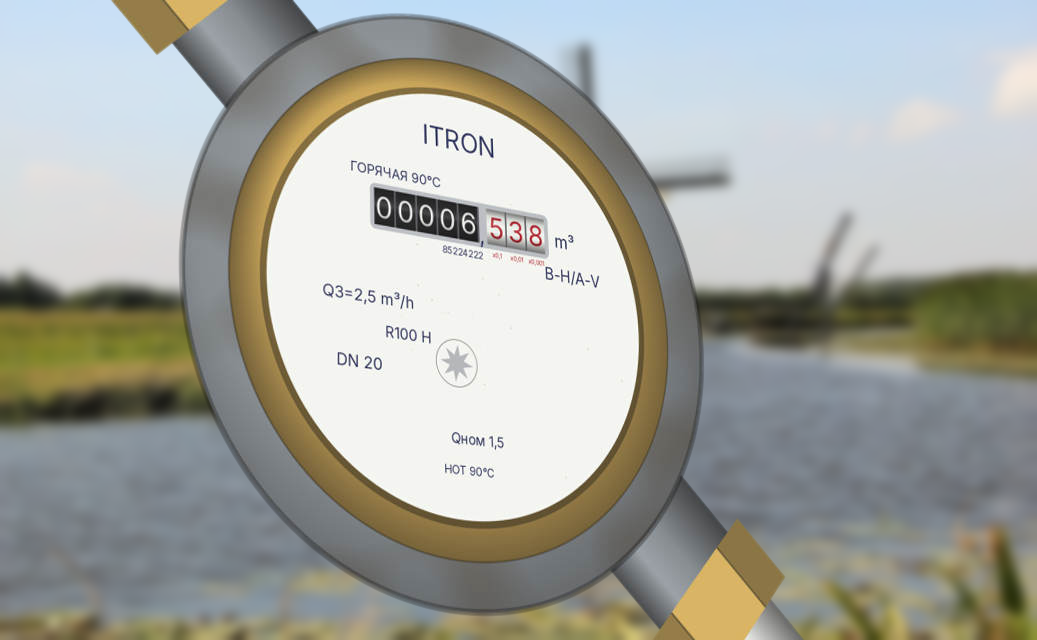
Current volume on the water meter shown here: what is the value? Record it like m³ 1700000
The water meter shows m³ 6.538
